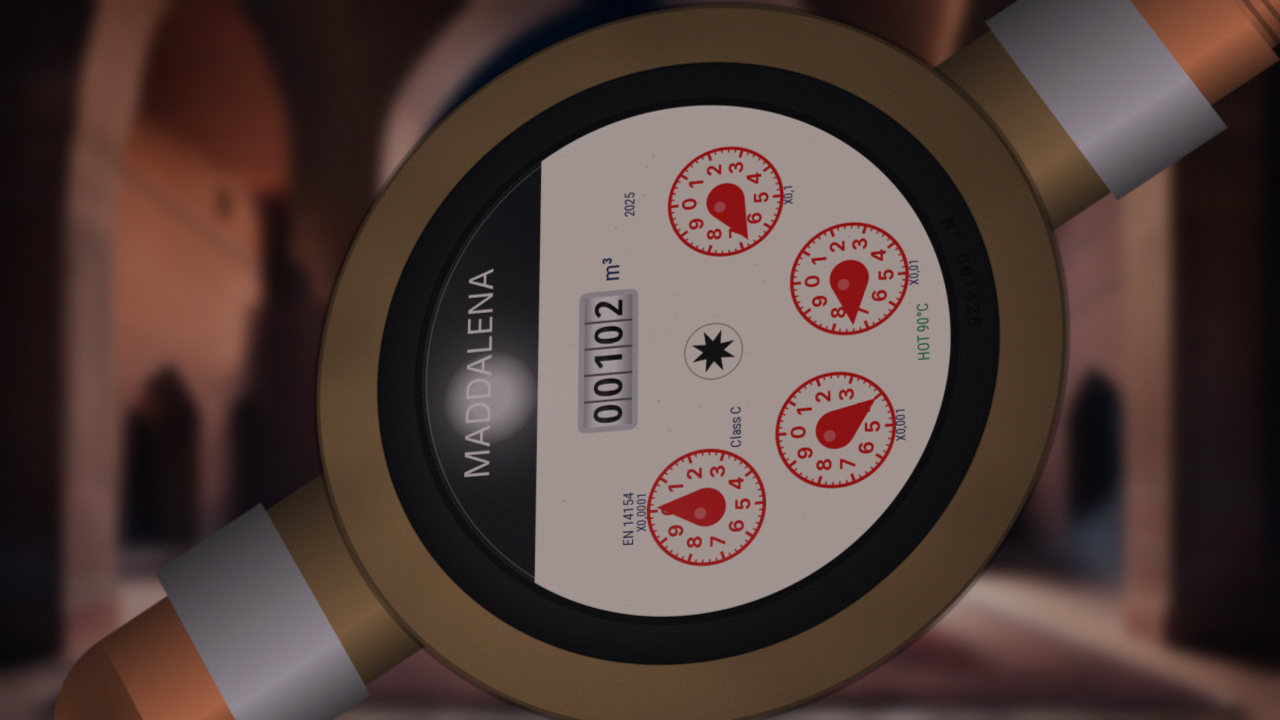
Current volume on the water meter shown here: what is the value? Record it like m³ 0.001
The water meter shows m³ 102.6740
